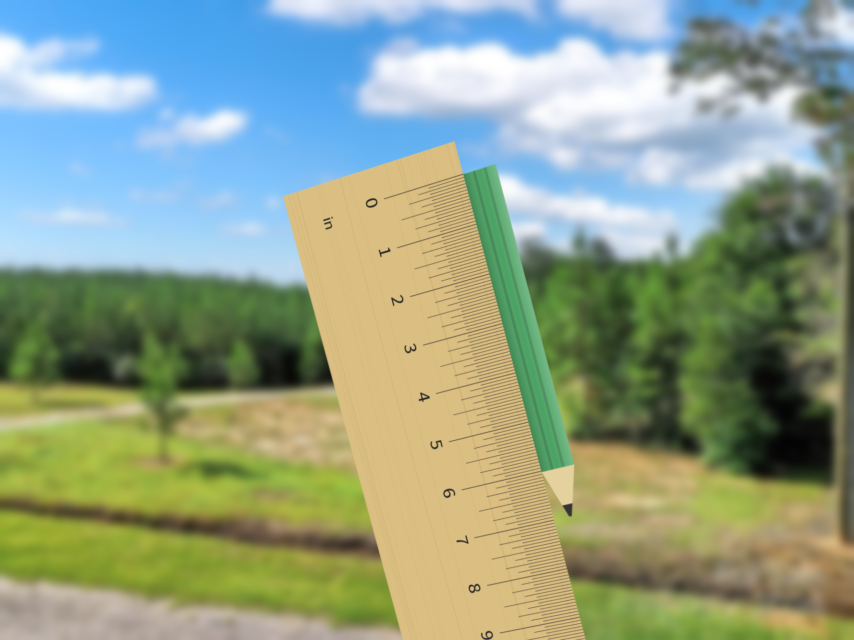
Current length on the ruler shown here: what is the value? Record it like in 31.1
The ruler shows in 7
